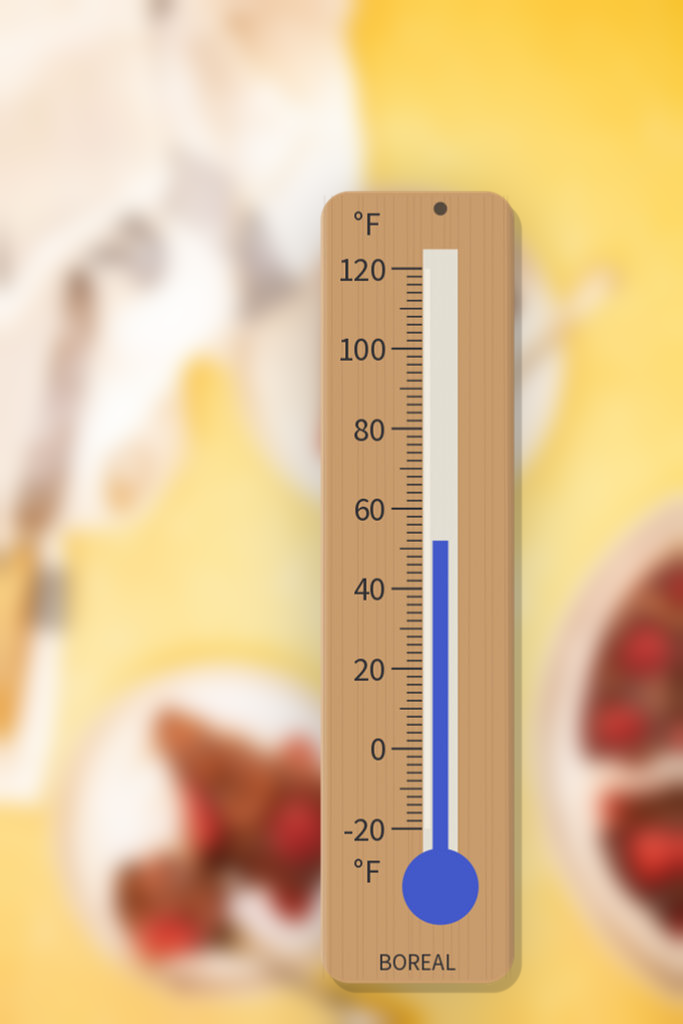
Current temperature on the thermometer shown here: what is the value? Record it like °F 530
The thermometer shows °F 52
